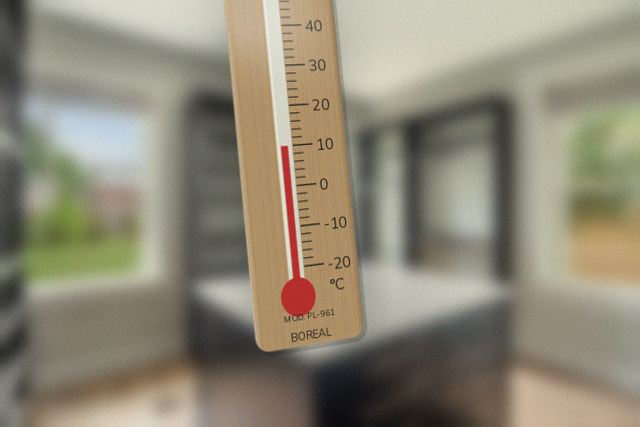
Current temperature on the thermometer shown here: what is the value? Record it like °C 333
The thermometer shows °C 10
